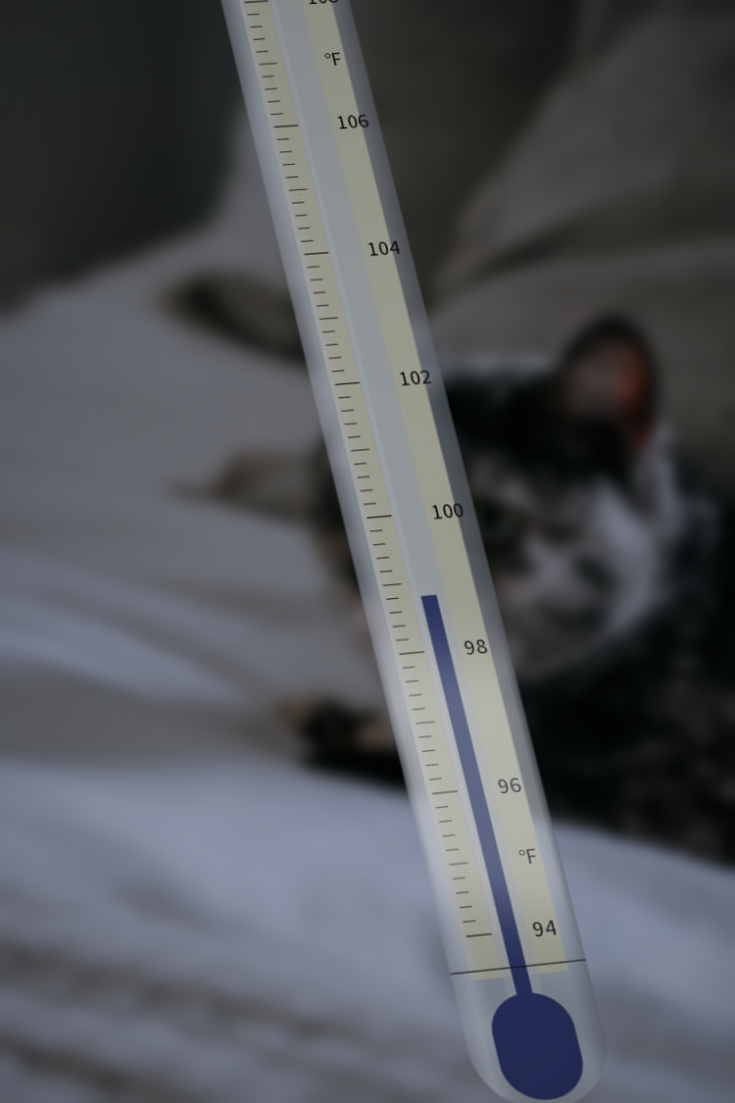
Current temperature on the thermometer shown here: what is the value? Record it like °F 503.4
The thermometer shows °F 98.8
